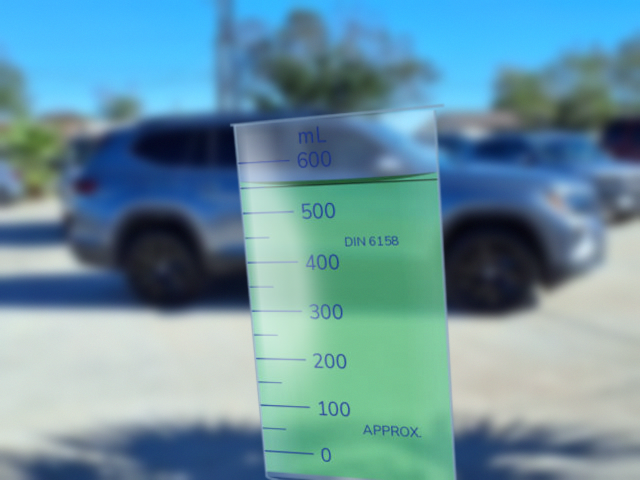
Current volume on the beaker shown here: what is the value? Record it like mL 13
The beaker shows mL 550
